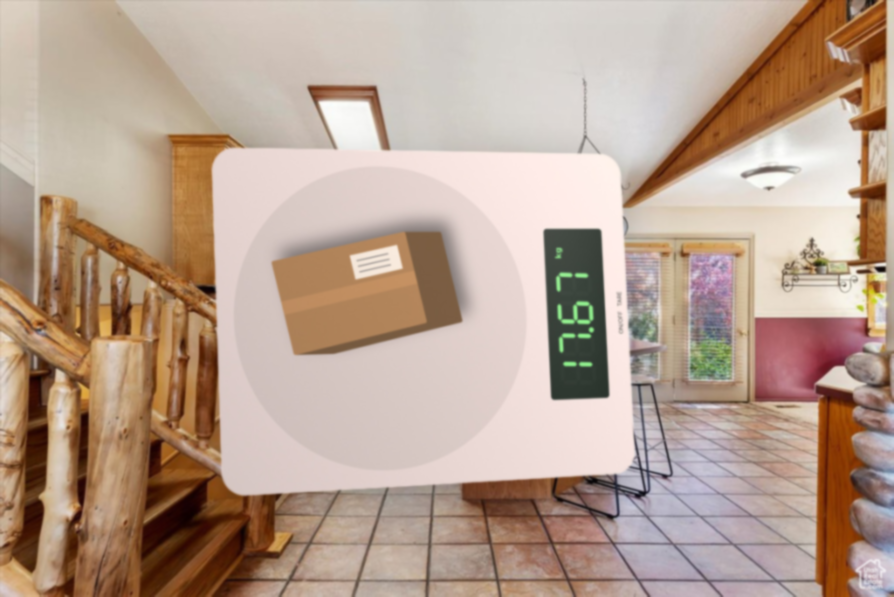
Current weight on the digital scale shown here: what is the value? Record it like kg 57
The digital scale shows kg 17.67
